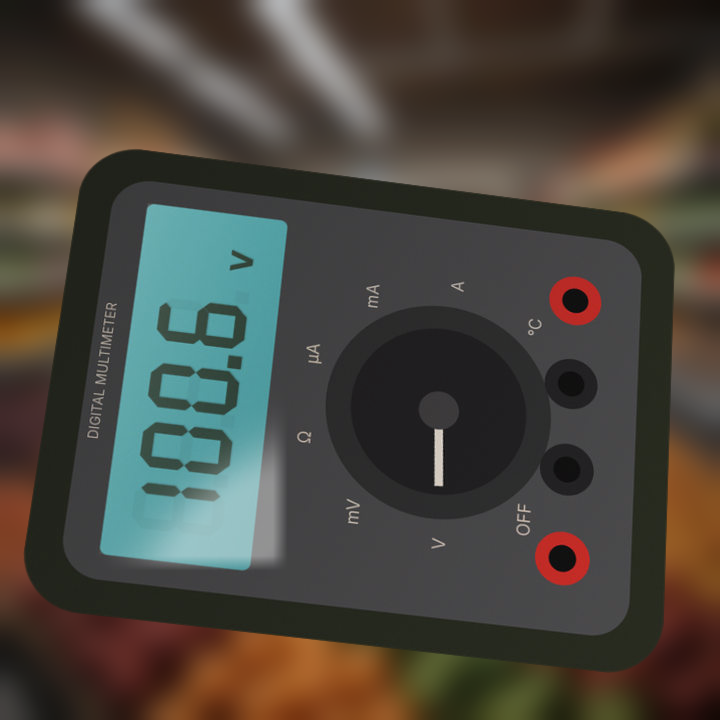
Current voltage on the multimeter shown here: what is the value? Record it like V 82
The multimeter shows V 100.6
